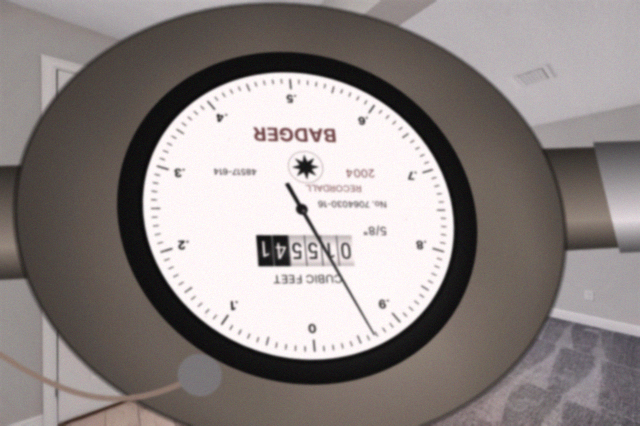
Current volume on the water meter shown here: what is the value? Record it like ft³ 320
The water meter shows ft³ 15540.93
